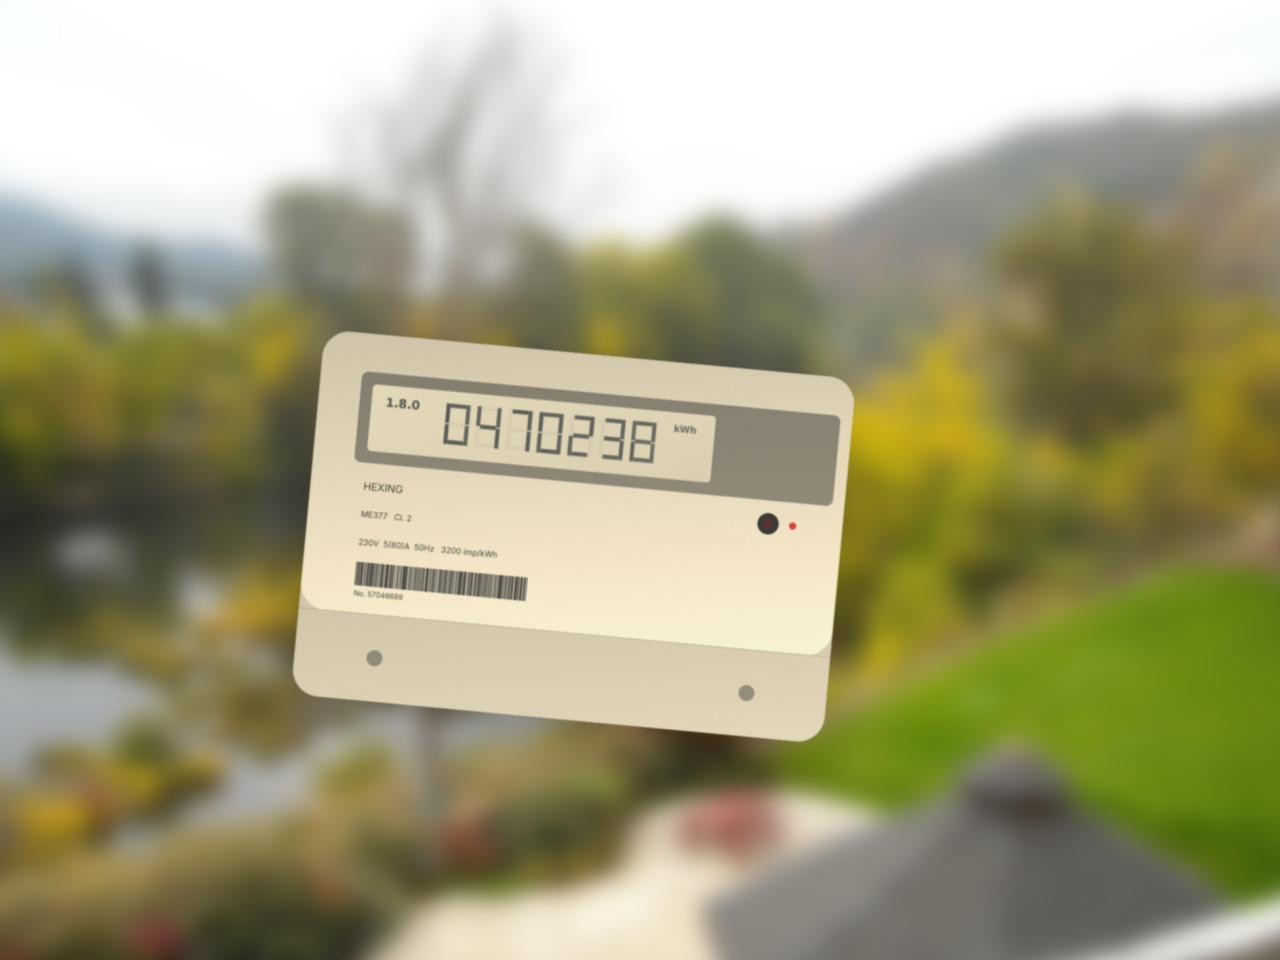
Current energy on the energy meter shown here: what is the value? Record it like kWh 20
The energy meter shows kWh 470238
